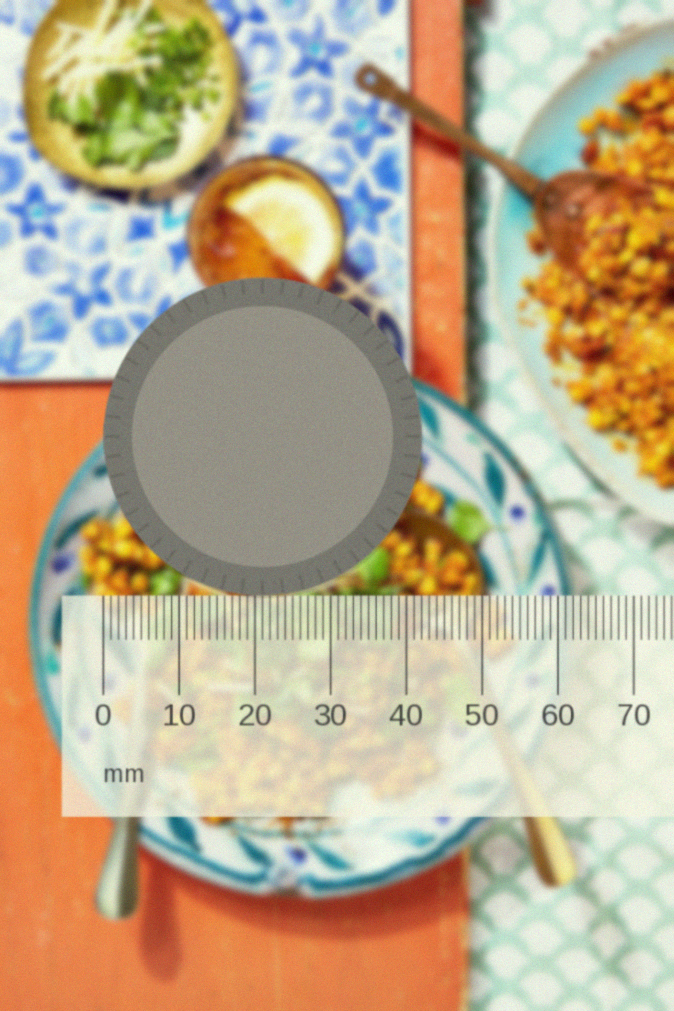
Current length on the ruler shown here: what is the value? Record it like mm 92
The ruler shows mm 42
